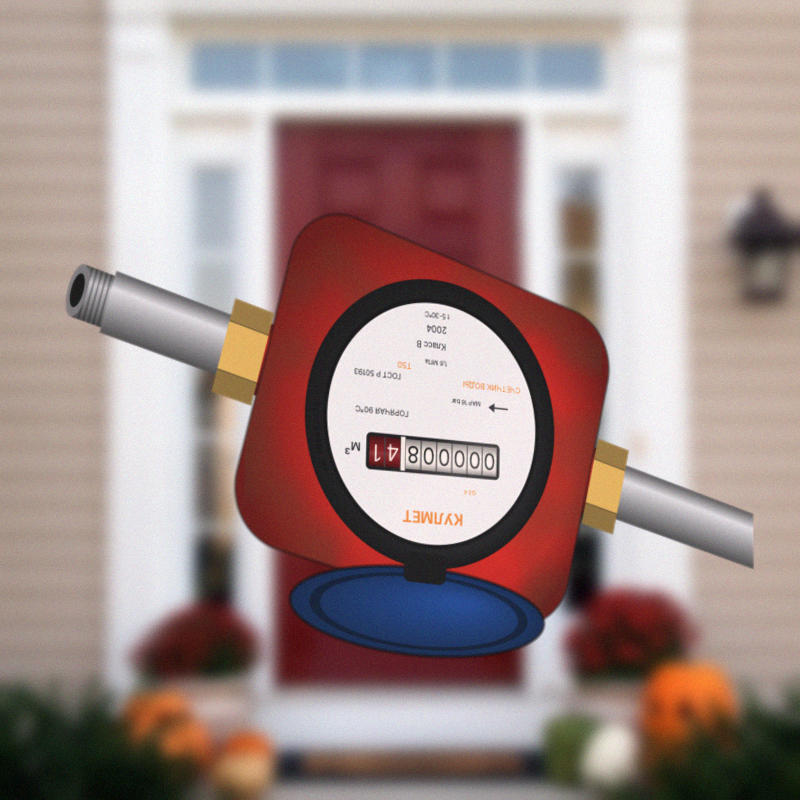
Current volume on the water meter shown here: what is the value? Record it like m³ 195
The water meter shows m³ 8.41
